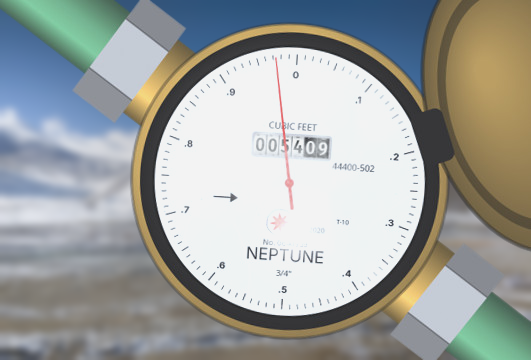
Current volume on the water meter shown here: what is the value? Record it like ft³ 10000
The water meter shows ft³ 5408.97
